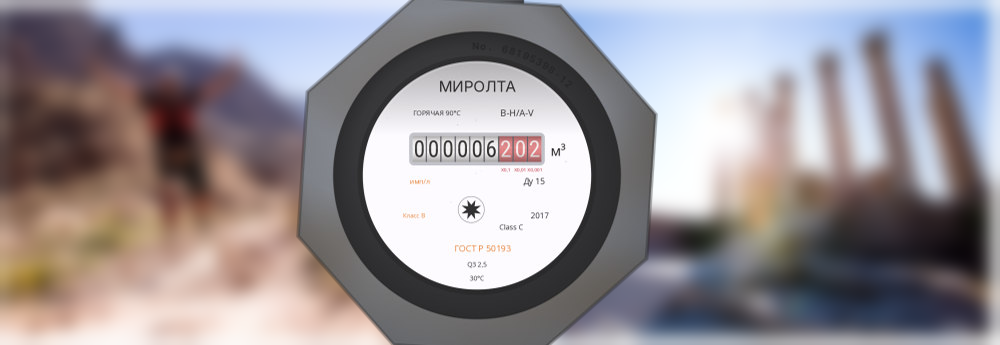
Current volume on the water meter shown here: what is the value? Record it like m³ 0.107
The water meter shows m³ 6.202
